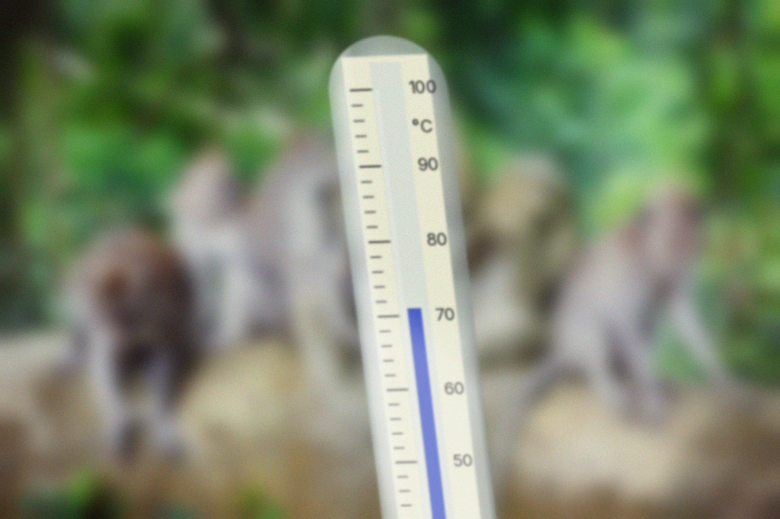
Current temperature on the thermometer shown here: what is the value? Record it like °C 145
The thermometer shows °C 71
